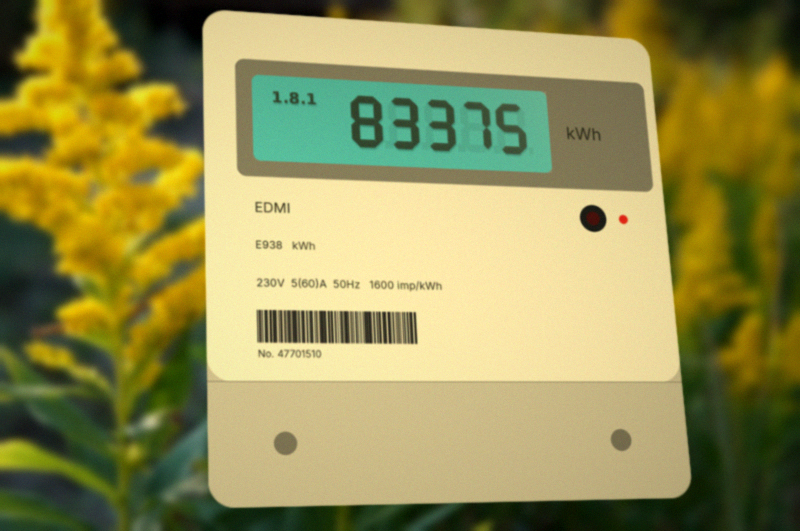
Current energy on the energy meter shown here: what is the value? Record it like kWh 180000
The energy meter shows kWh 83375
